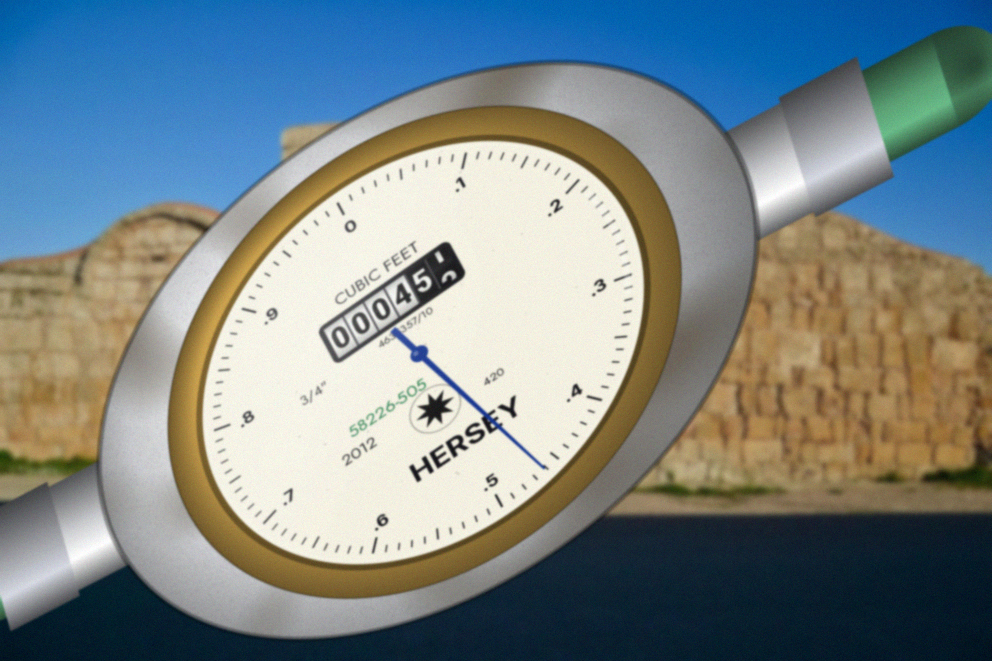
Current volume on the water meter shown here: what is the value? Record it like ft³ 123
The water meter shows ft³ 451.46
